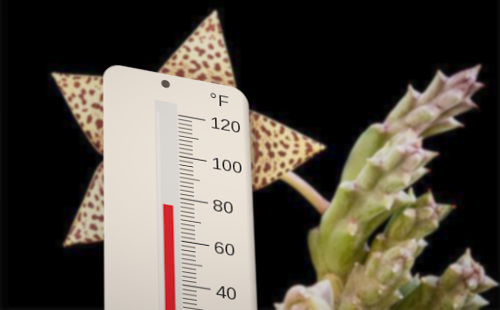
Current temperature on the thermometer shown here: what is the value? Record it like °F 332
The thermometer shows °F 76
